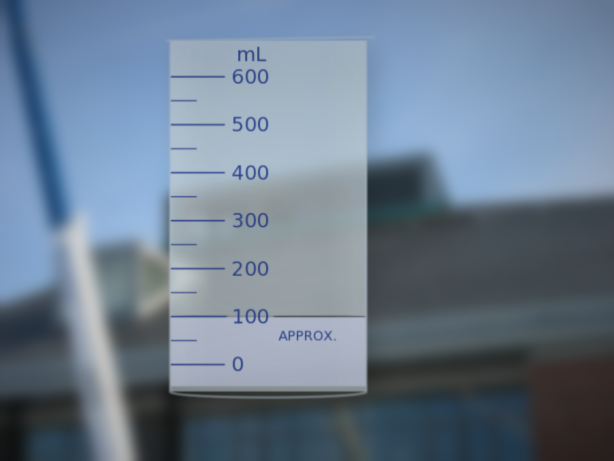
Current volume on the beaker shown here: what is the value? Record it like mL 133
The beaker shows mL 100
